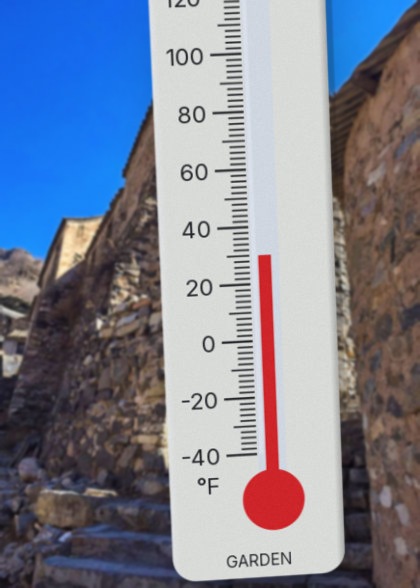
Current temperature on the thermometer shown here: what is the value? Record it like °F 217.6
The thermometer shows °F 30
